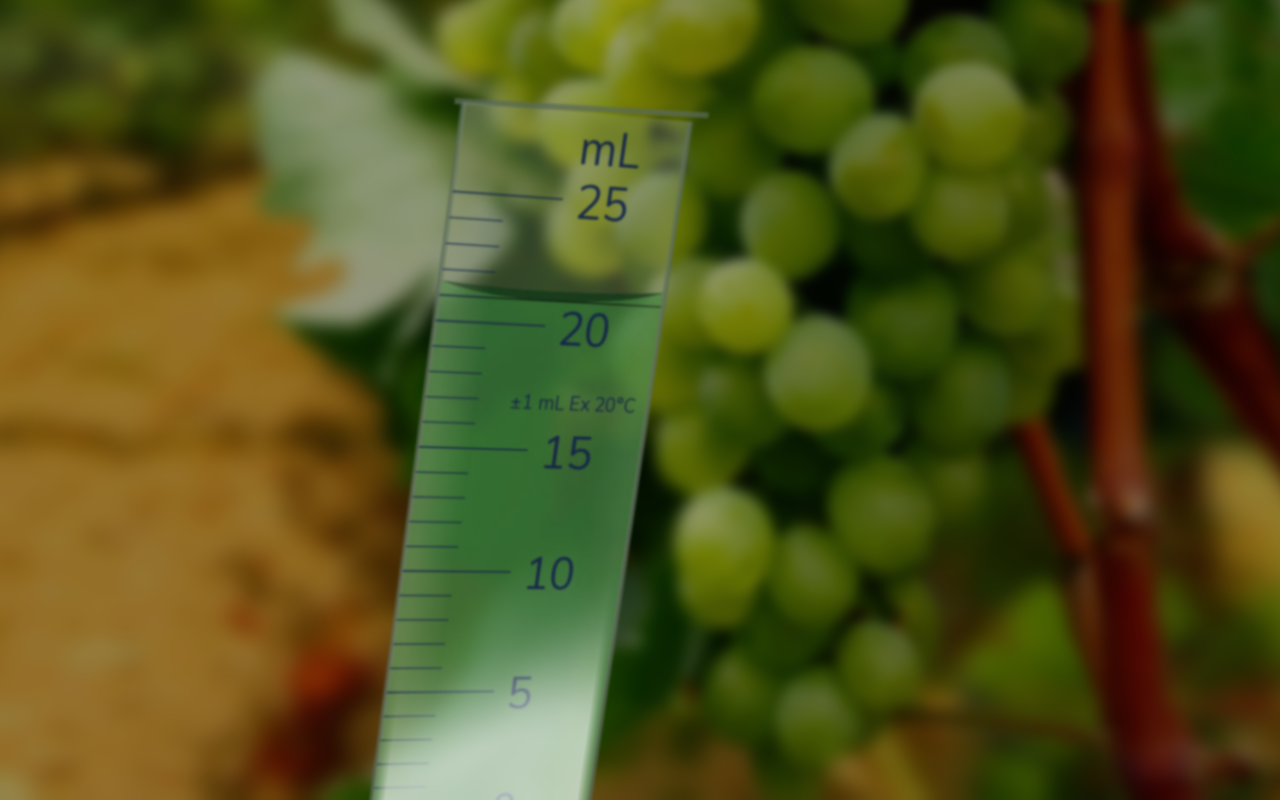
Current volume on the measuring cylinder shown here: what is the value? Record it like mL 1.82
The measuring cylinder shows mL 21
